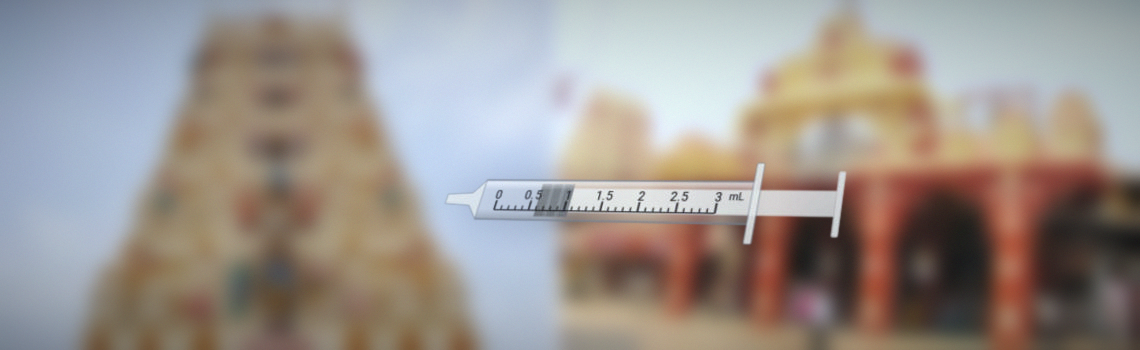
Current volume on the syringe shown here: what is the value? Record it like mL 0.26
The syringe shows mL 0.6
